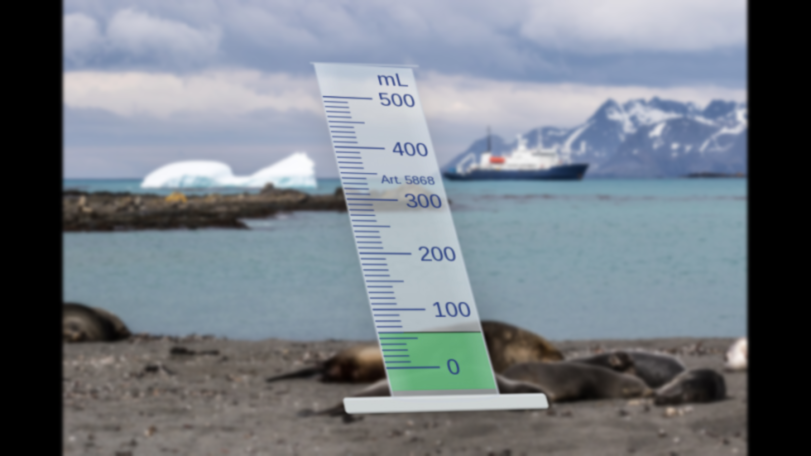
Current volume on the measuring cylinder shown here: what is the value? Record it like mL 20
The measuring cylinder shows mL 60
